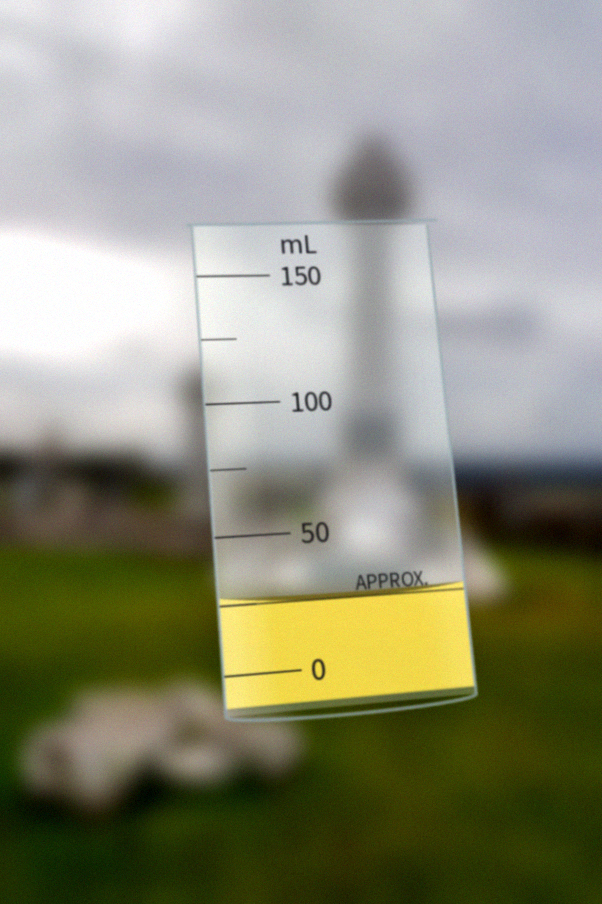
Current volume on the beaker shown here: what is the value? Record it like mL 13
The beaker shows mL 25
